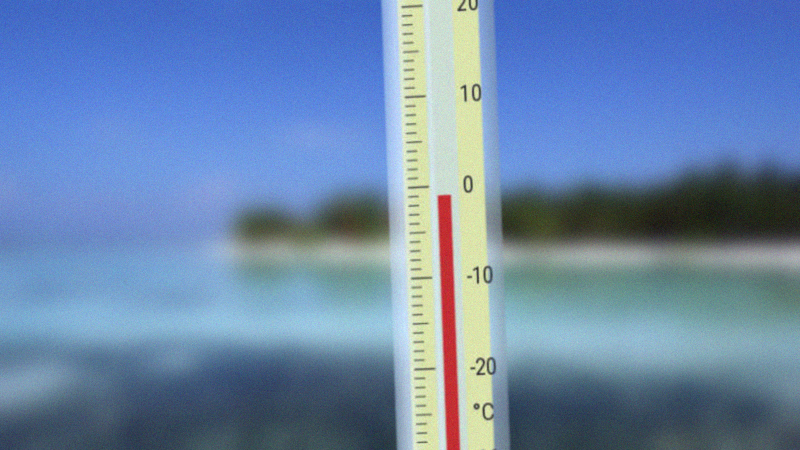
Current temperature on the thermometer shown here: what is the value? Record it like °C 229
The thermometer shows °C -1
